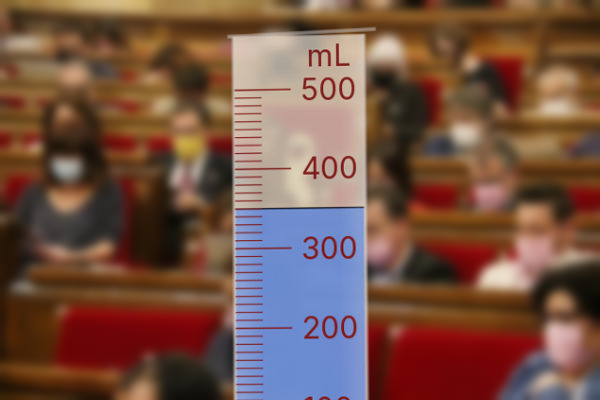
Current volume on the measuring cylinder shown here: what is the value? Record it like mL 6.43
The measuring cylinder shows mL 350
